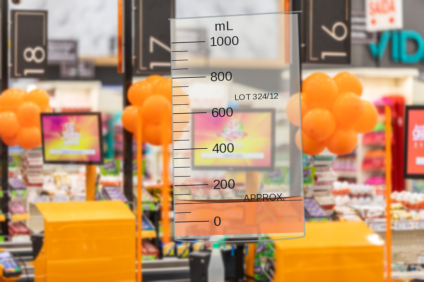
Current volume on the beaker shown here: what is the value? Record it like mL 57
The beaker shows mL 100
